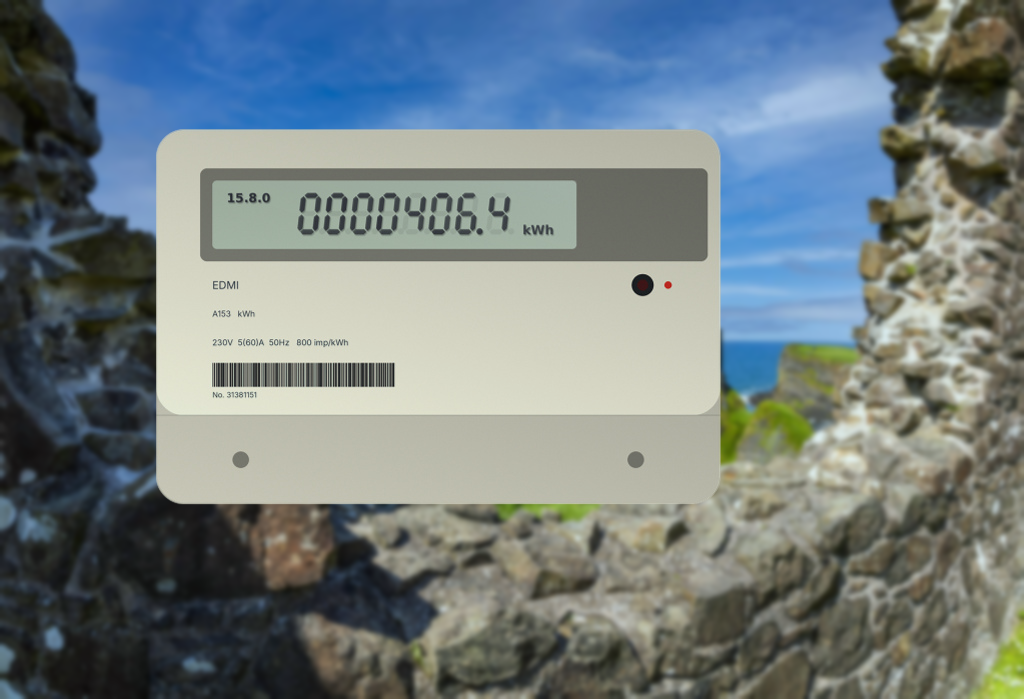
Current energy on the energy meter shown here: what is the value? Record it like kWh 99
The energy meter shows kWh 406.4
